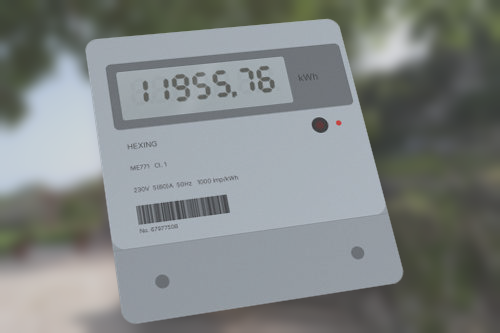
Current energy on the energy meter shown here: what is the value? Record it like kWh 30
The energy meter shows kWh 11955.76
